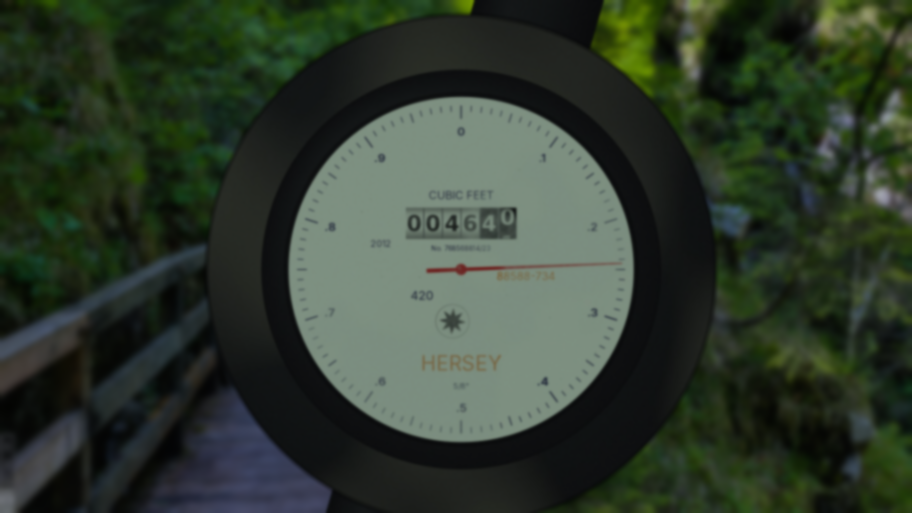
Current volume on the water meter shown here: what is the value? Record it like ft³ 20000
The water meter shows ft³ 4640.24
